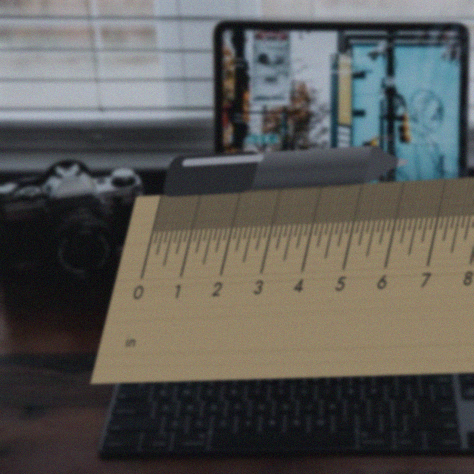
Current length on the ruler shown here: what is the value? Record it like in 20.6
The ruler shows in 6
